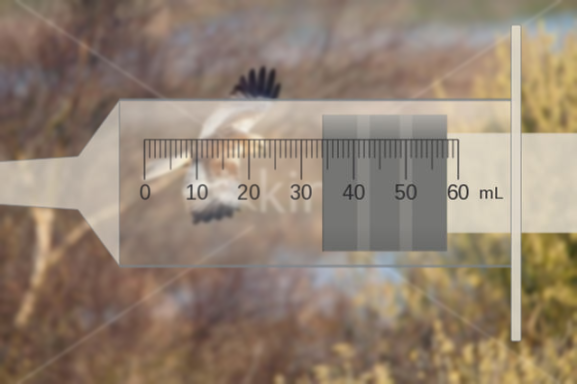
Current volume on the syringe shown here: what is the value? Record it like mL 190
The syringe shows mL 34
